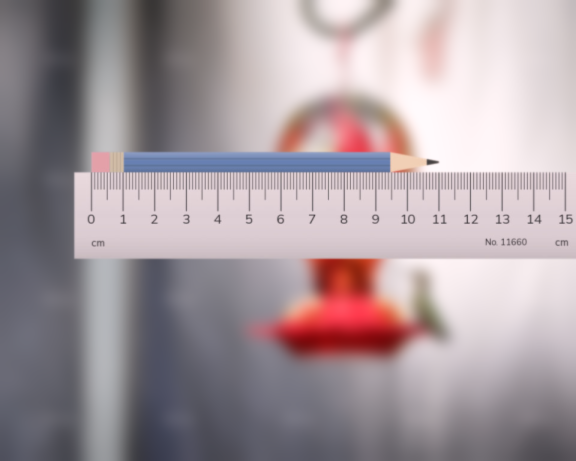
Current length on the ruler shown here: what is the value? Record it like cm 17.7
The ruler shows cm 11
